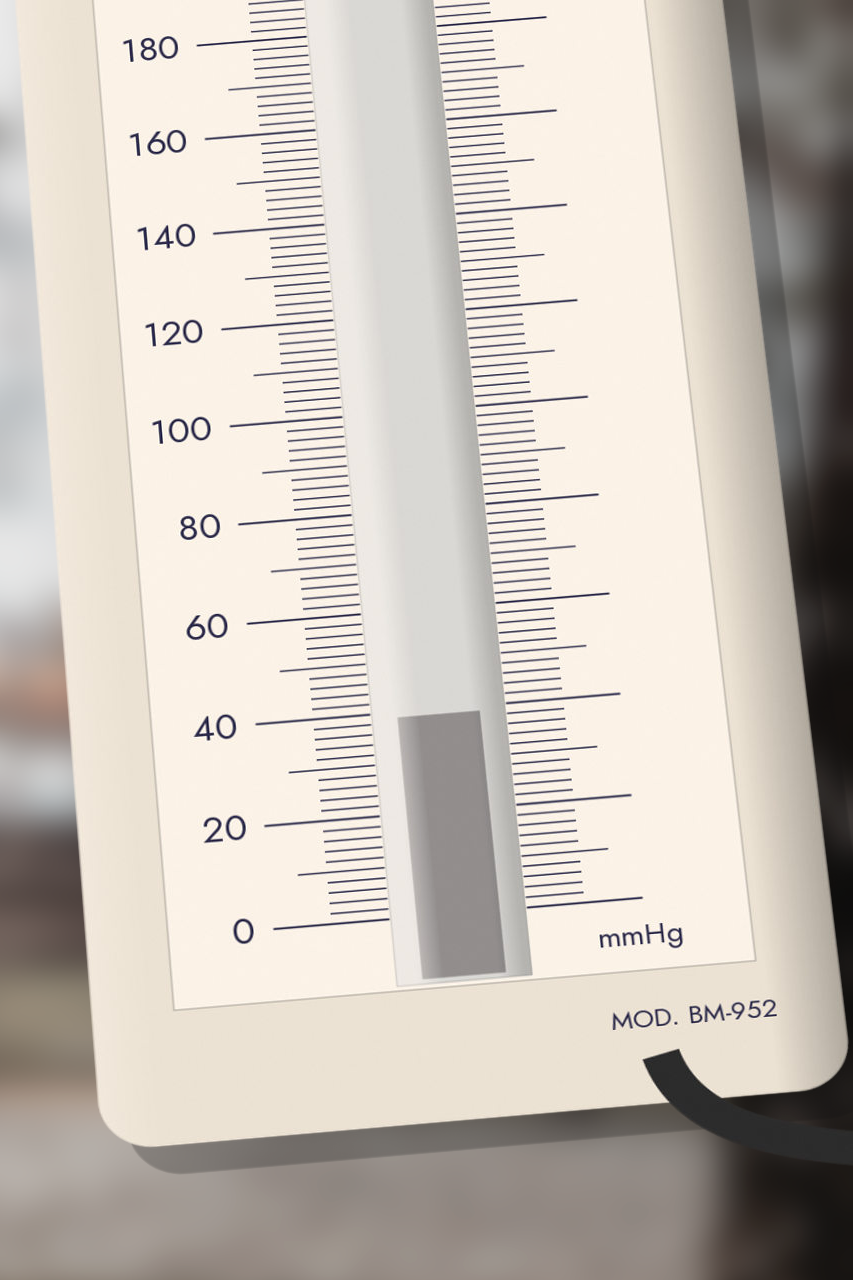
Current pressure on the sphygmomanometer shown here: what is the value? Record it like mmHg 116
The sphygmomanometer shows mmHg 39
